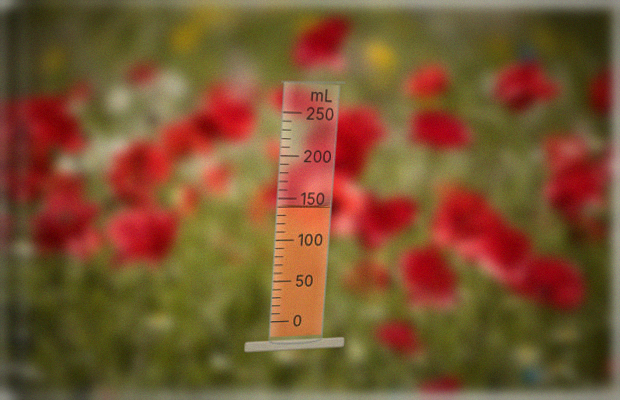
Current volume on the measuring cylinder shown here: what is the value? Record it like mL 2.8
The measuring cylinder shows mL 140
